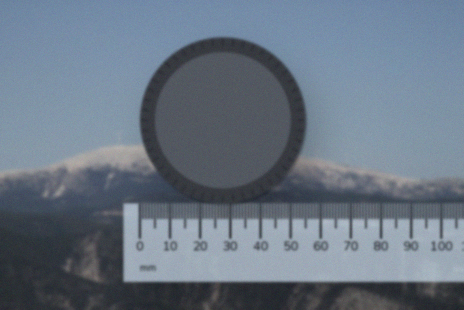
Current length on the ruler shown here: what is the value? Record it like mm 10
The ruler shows mm 55
